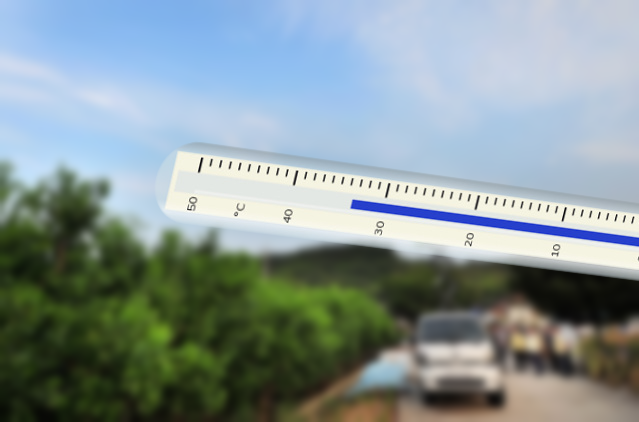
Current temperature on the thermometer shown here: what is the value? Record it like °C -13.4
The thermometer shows °C 33.5
